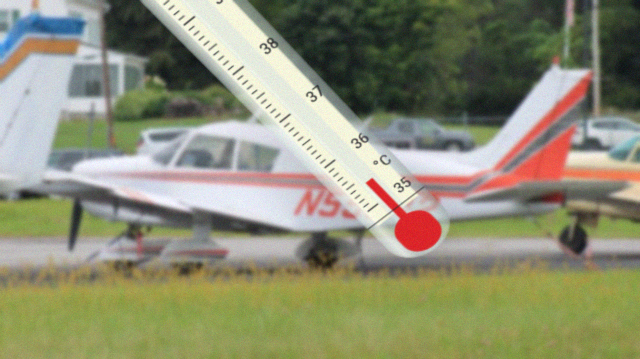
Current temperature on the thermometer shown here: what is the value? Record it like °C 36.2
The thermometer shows °C 35.4
